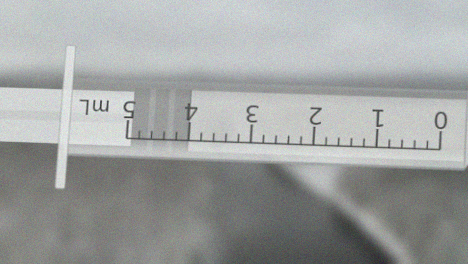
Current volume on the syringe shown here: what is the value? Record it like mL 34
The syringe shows mL 4
